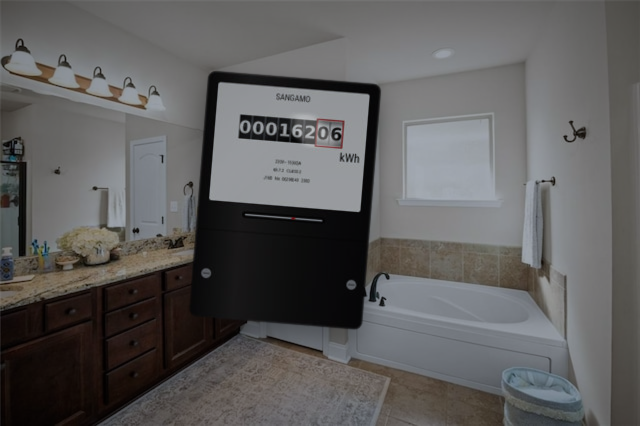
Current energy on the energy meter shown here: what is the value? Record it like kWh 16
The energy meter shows kWh 162.06
